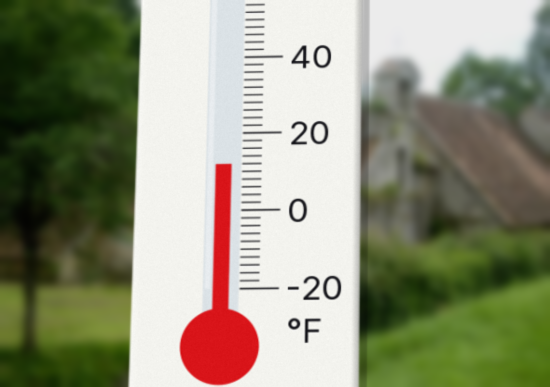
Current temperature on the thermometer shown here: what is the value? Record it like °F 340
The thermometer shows °F 12
